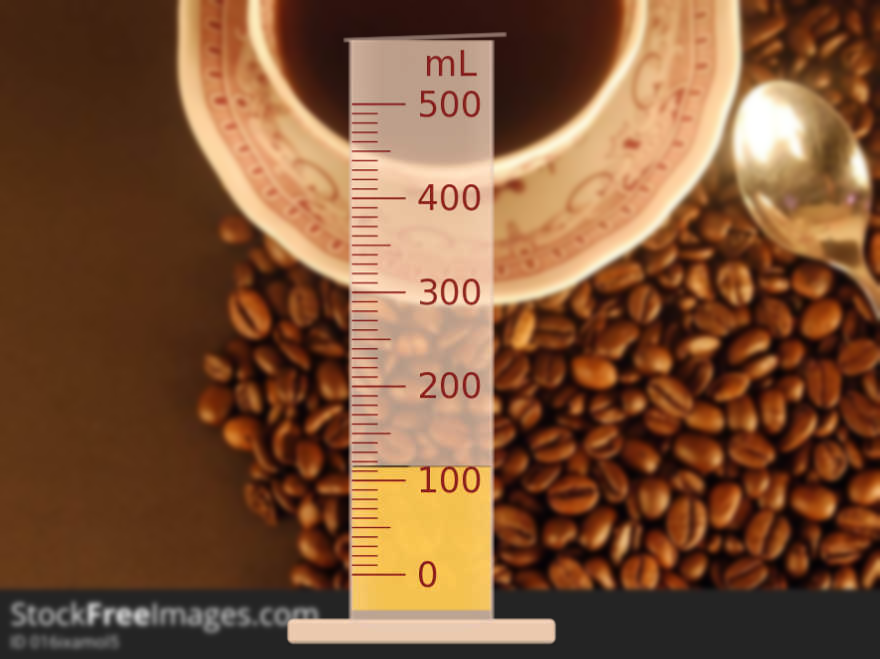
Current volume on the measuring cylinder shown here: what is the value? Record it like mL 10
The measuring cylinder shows mL 115
